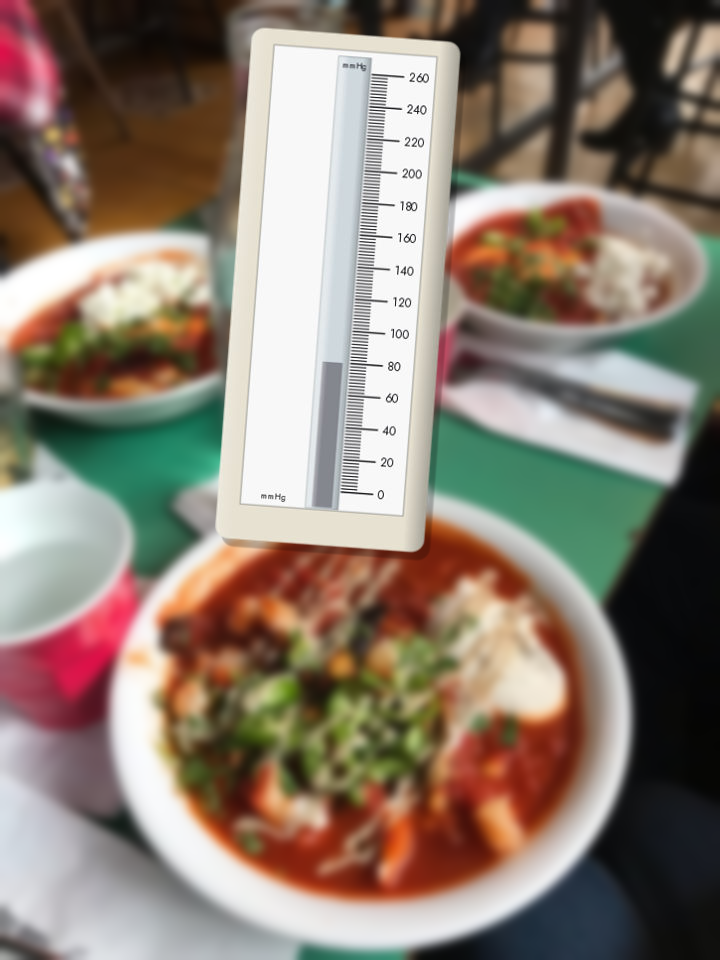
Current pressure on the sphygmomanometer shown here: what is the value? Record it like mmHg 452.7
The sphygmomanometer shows mmHg 80
